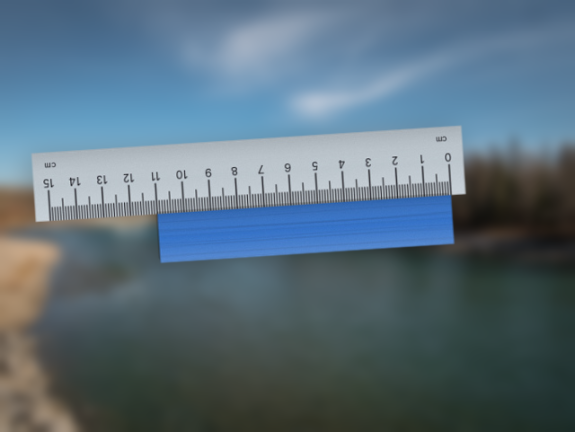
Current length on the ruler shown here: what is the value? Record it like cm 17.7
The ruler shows cm 11
